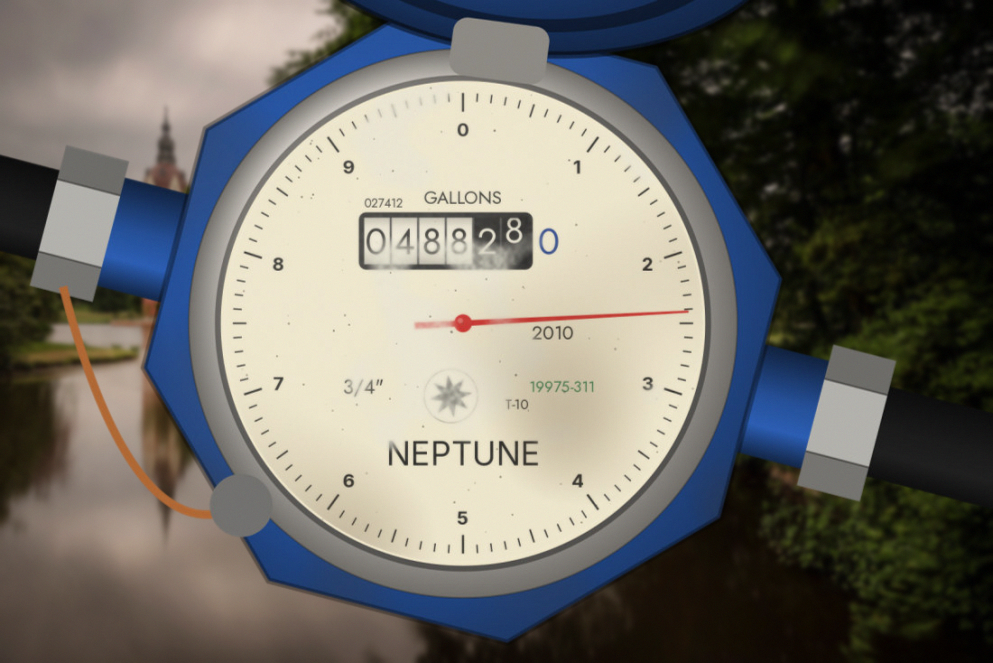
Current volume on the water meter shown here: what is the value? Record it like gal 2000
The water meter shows gal 488282.4
